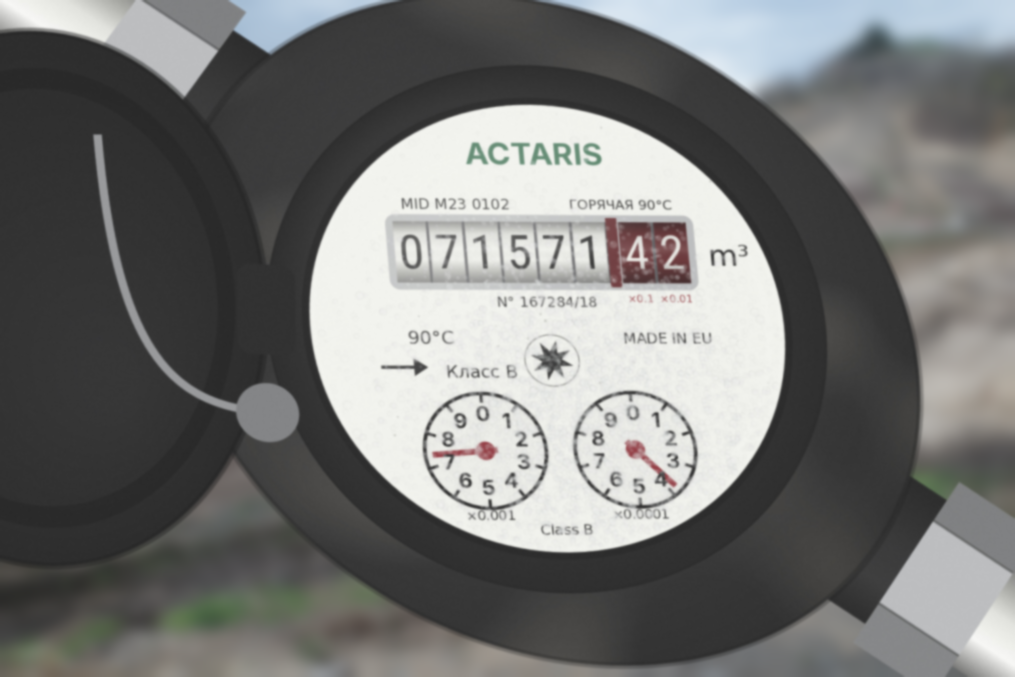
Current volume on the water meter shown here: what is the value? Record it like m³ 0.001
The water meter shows m³ 71571.4273
